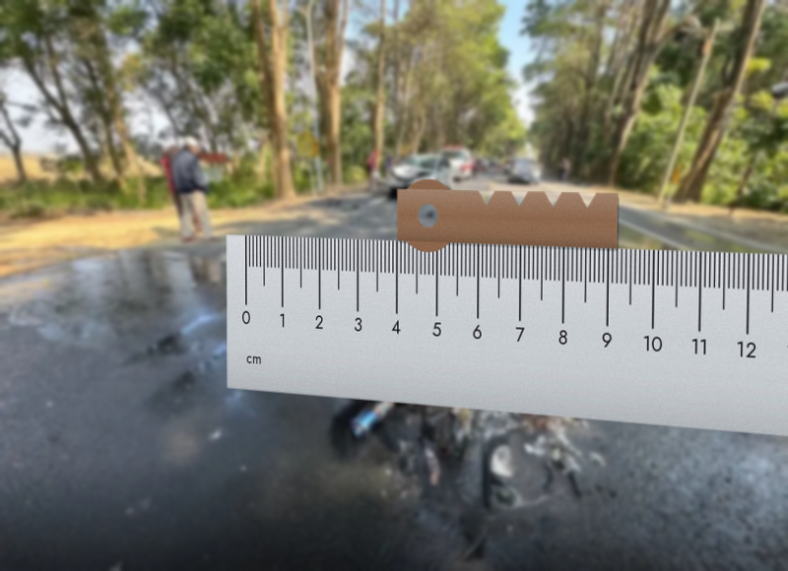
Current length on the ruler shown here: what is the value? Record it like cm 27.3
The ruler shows cm 5.2
